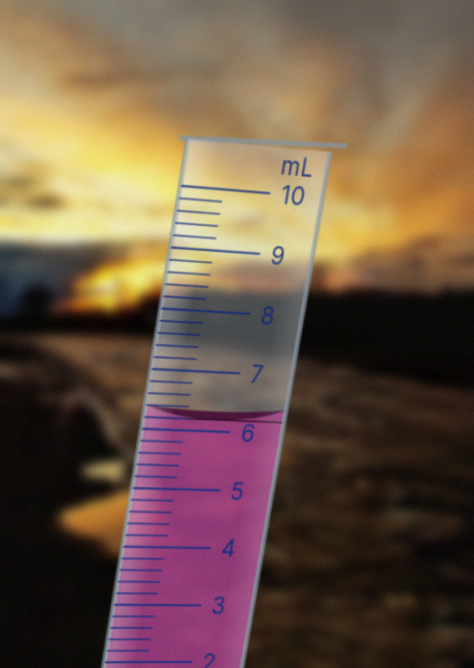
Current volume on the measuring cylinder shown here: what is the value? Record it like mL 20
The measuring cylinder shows mL 6.2
